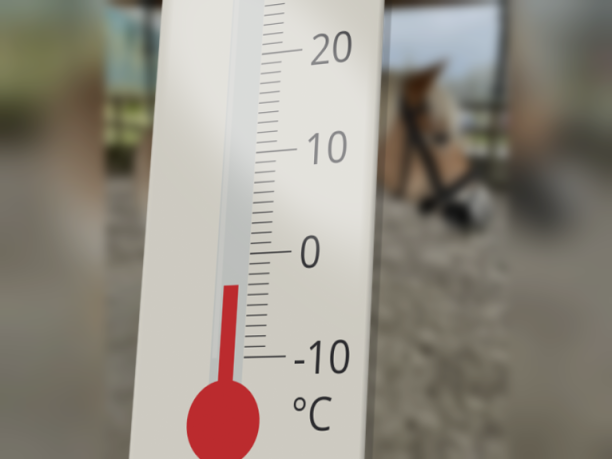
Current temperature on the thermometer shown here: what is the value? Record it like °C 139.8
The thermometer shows °C -3
